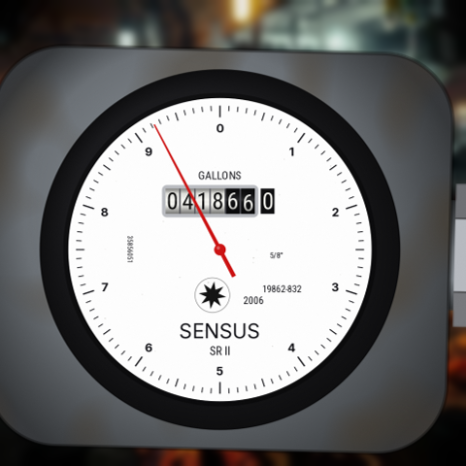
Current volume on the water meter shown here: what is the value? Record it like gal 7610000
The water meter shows gal 418659.2
